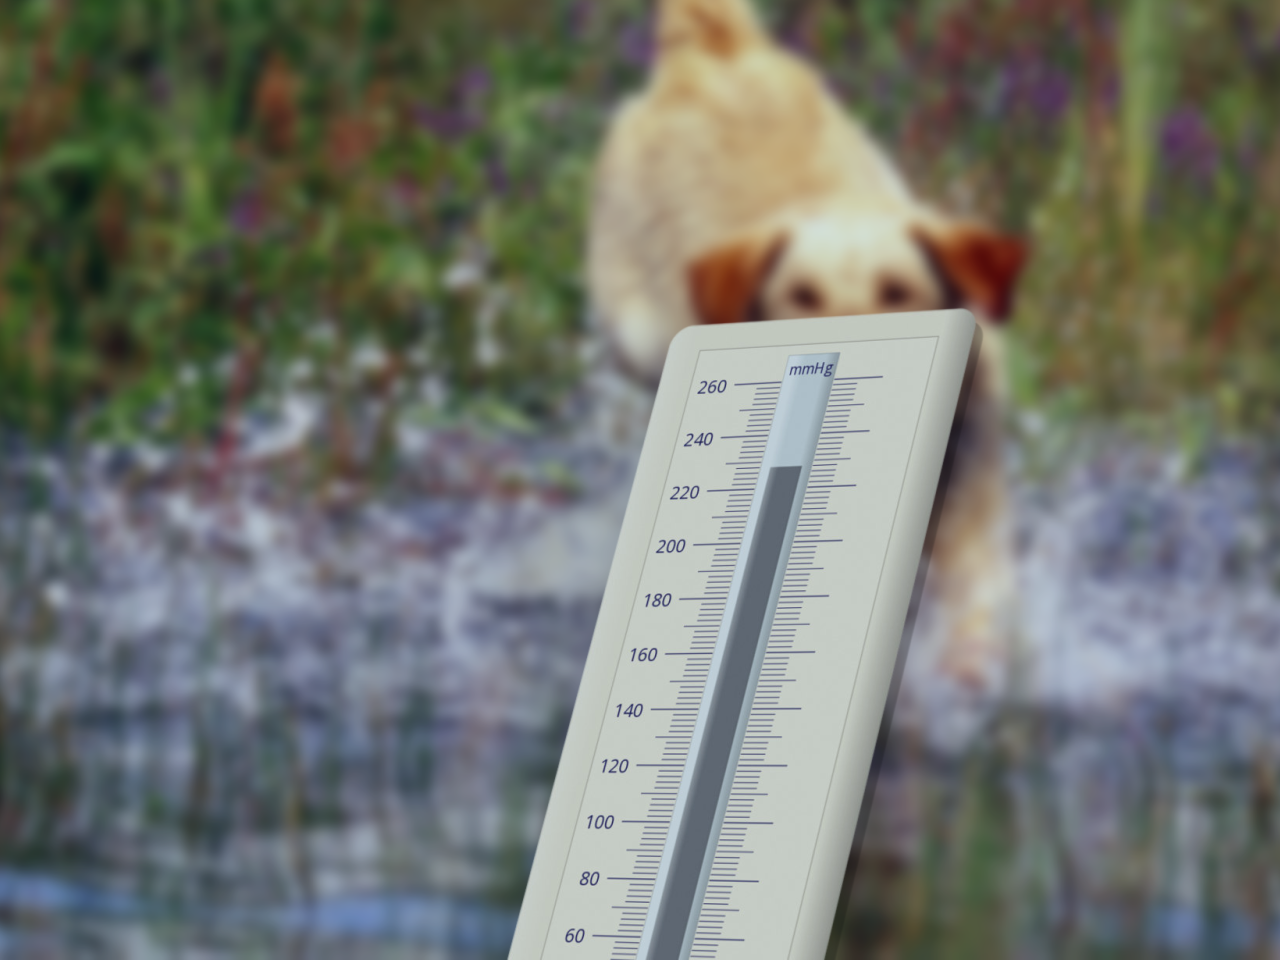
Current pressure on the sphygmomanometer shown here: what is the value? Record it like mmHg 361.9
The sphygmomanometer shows mmHg 228
